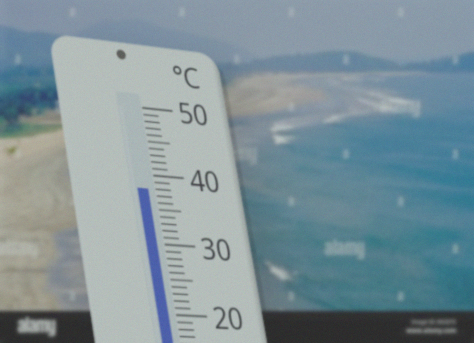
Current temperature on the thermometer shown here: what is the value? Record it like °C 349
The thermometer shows °C 38
